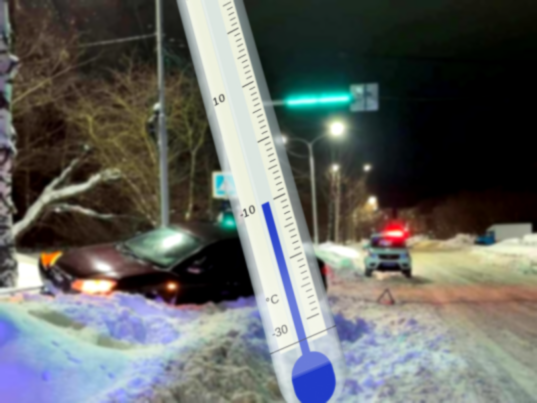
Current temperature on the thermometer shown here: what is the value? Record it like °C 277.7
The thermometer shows °C -10
